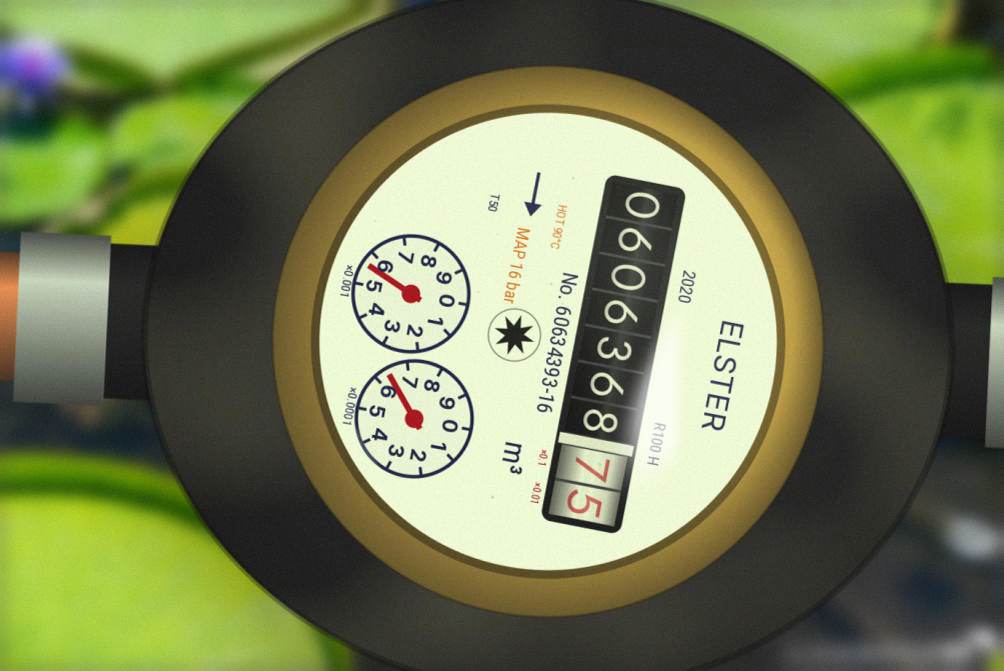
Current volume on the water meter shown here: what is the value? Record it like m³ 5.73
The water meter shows m³ 606368.7556
